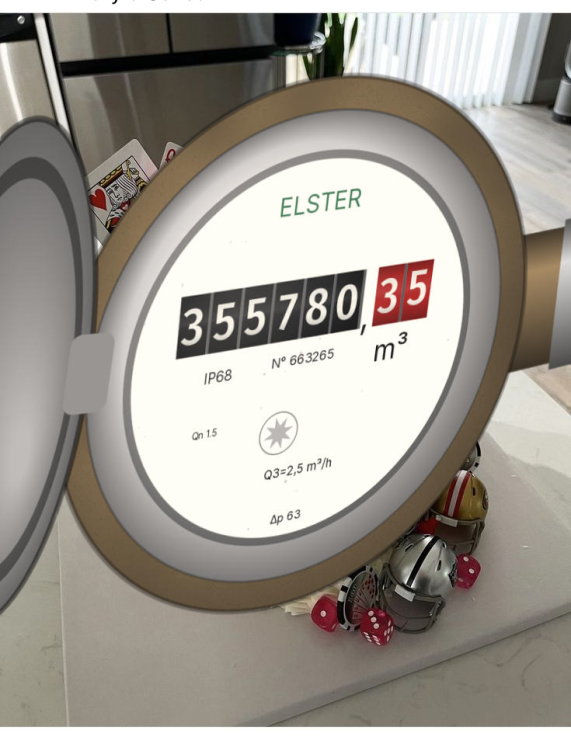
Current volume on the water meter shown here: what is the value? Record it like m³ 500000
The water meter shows m³ 355780.35
